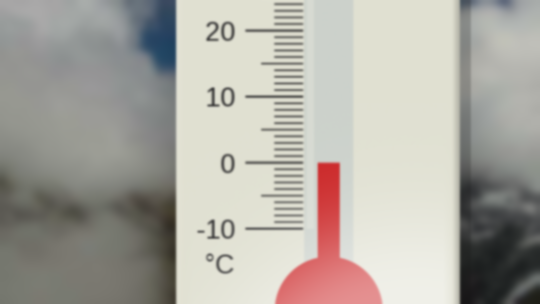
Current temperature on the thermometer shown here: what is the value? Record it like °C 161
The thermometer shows °C 0
